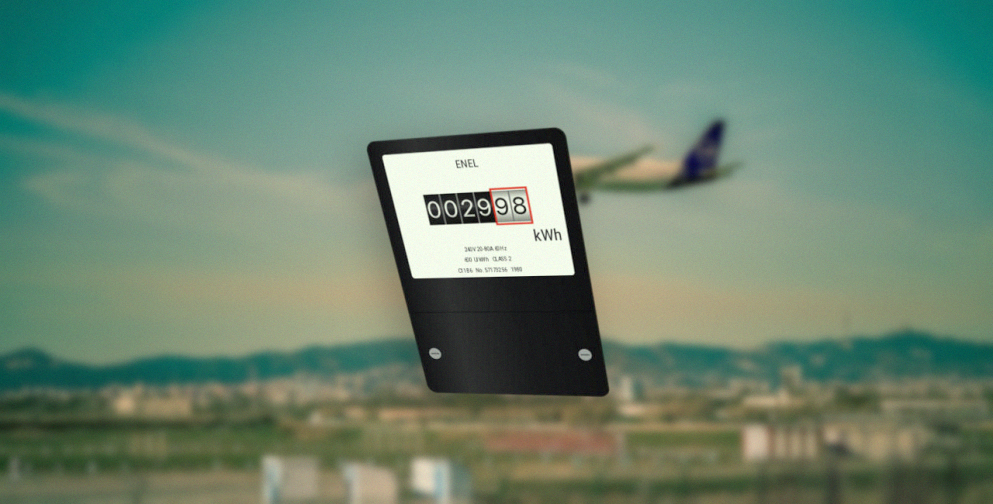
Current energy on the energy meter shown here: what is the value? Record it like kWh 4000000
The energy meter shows kWh 29.98
